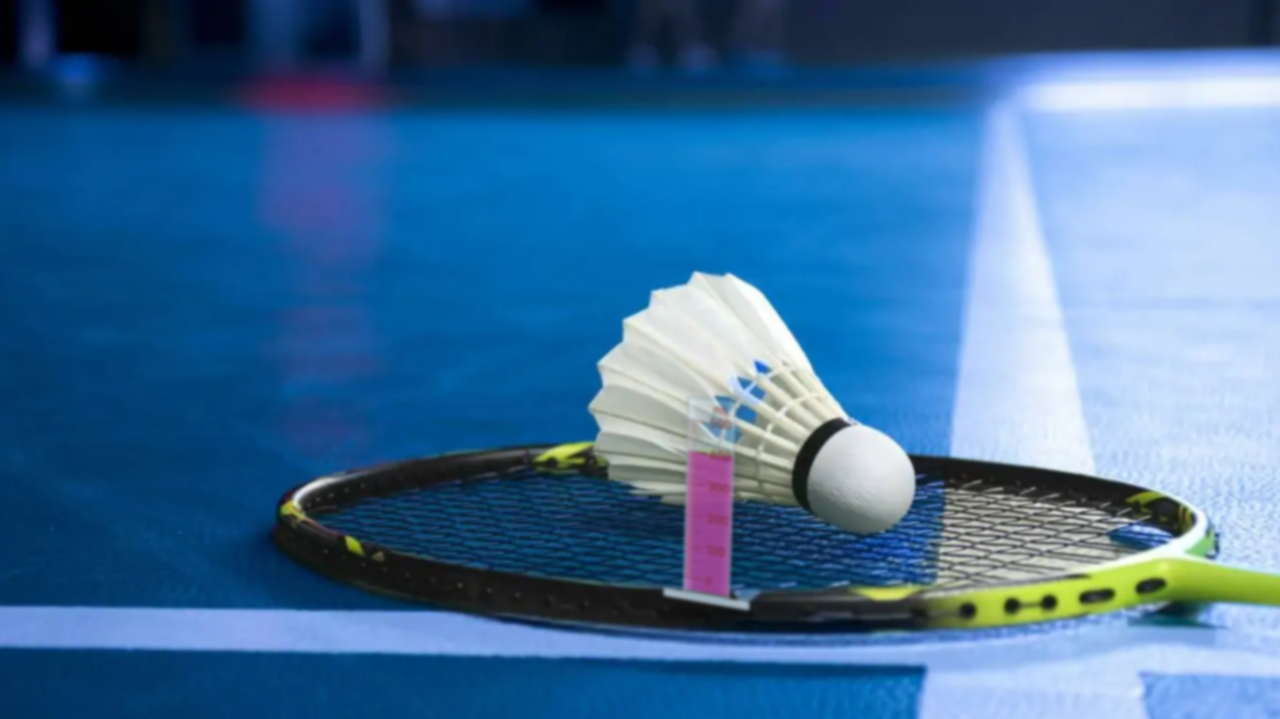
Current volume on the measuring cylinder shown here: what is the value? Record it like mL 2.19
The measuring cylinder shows mL 400
